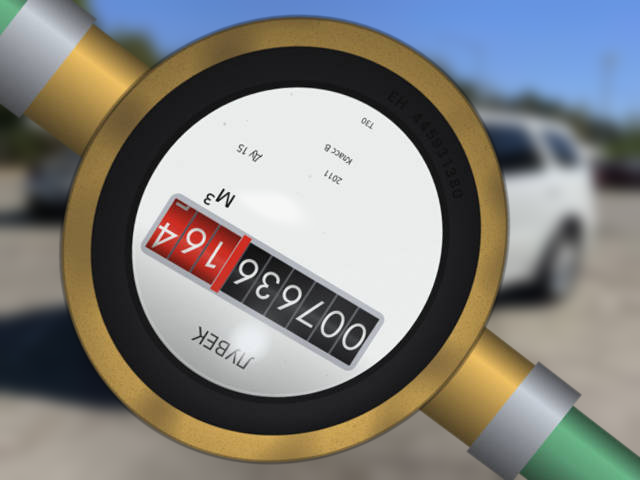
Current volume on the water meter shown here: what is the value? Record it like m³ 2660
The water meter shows m³ 7636.164
